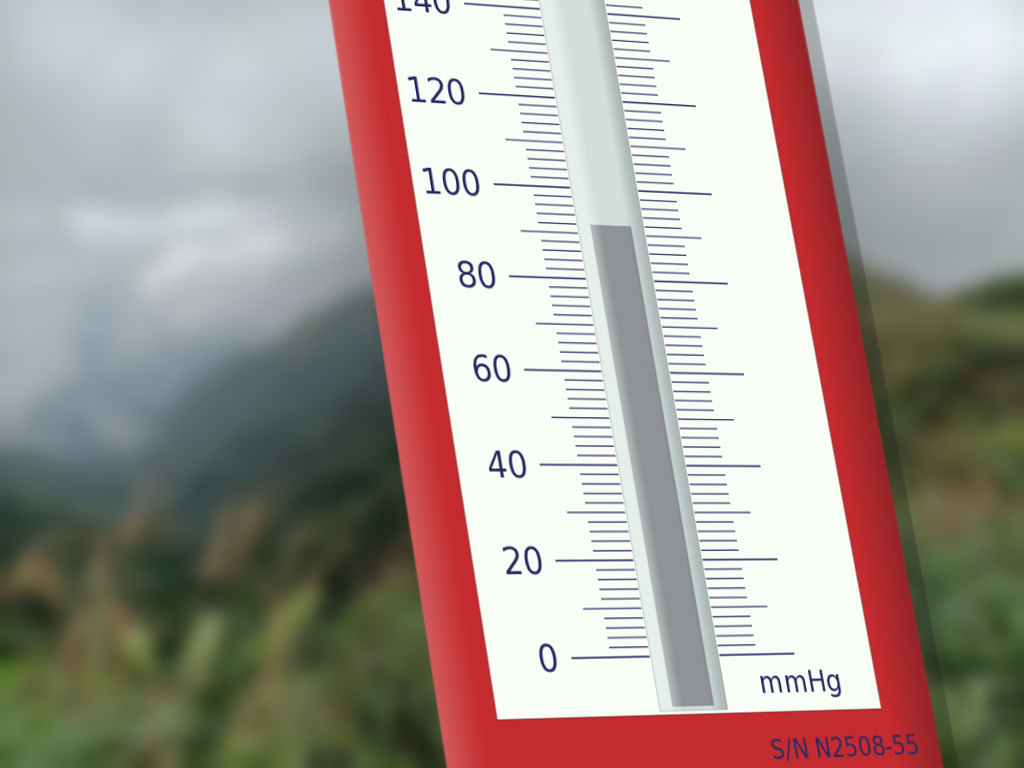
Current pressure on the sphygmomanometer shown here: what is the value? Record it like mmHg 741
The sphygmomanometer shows mmHg 92
